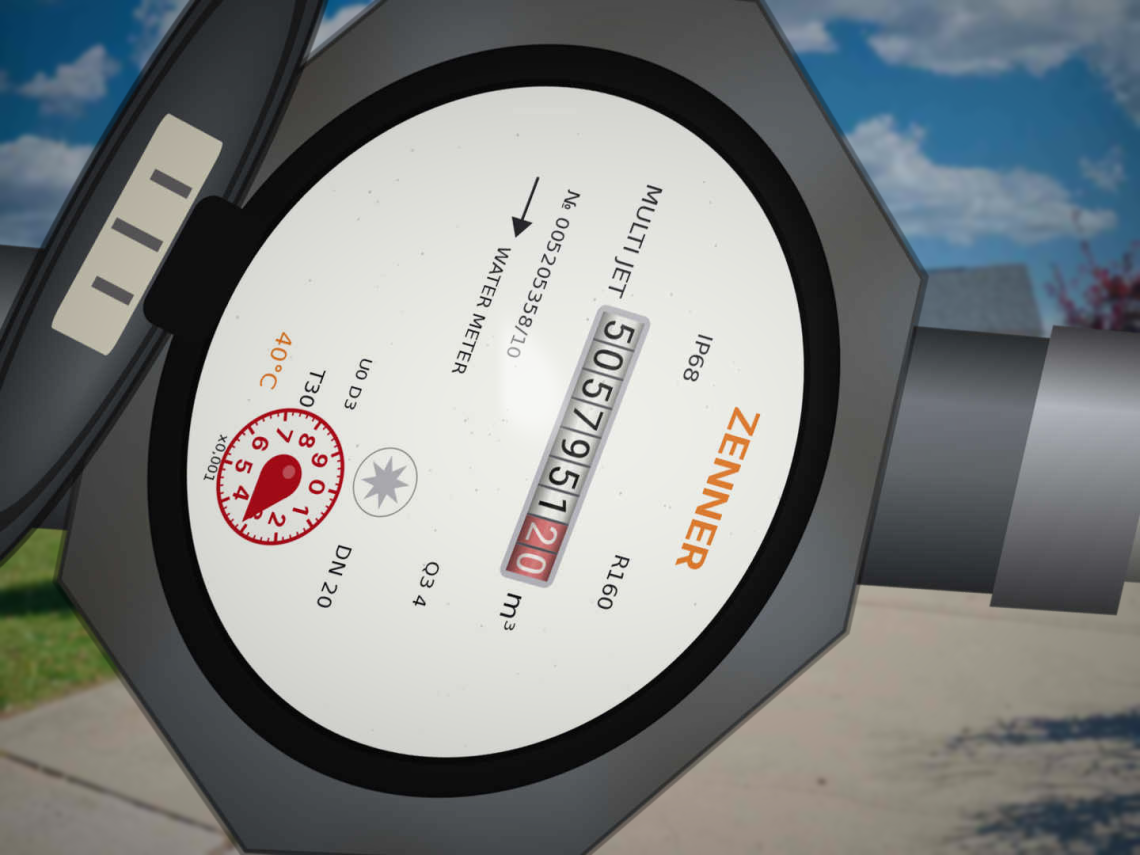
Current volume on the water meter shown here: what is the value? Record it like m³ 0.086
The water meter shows m³ 5057951.203
